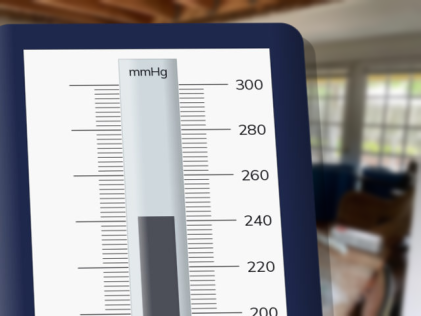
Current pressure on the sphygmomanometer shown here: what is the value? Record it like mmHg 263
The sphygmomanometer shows mmHg 242
